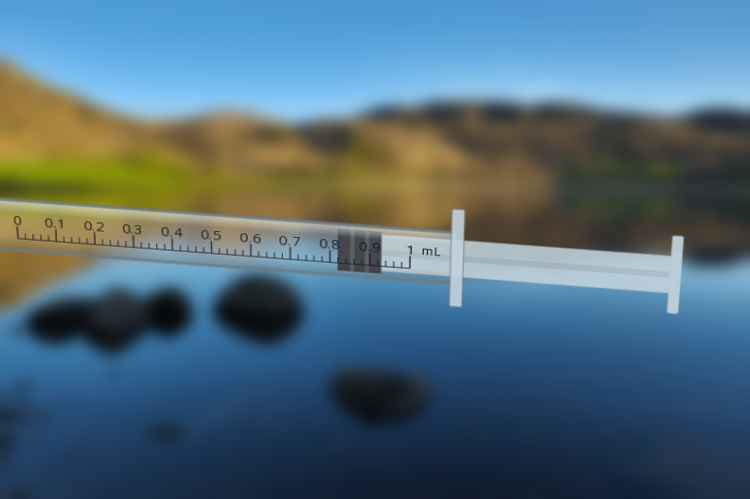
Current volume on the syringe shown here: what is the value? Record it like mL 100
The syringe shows mL 0.82
